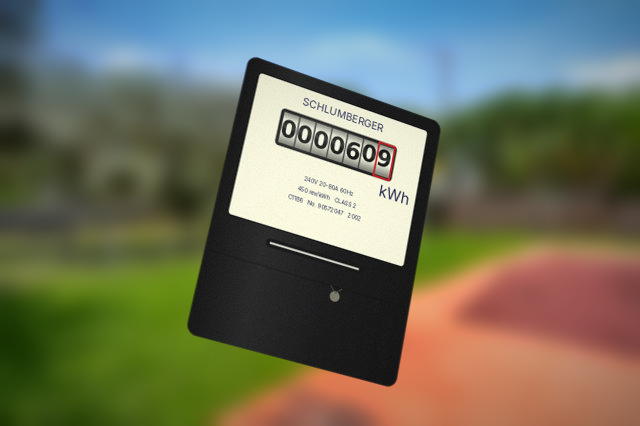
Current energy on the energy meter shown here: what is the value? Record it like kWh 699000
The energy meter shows kWh 60.9
